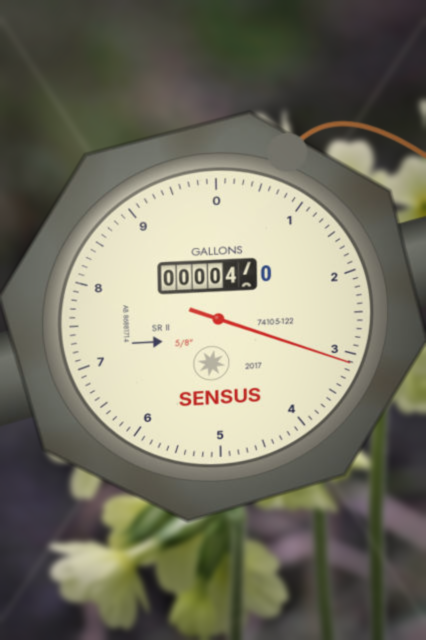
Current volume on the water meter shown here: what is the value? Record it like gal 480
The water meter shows gal 473.1
